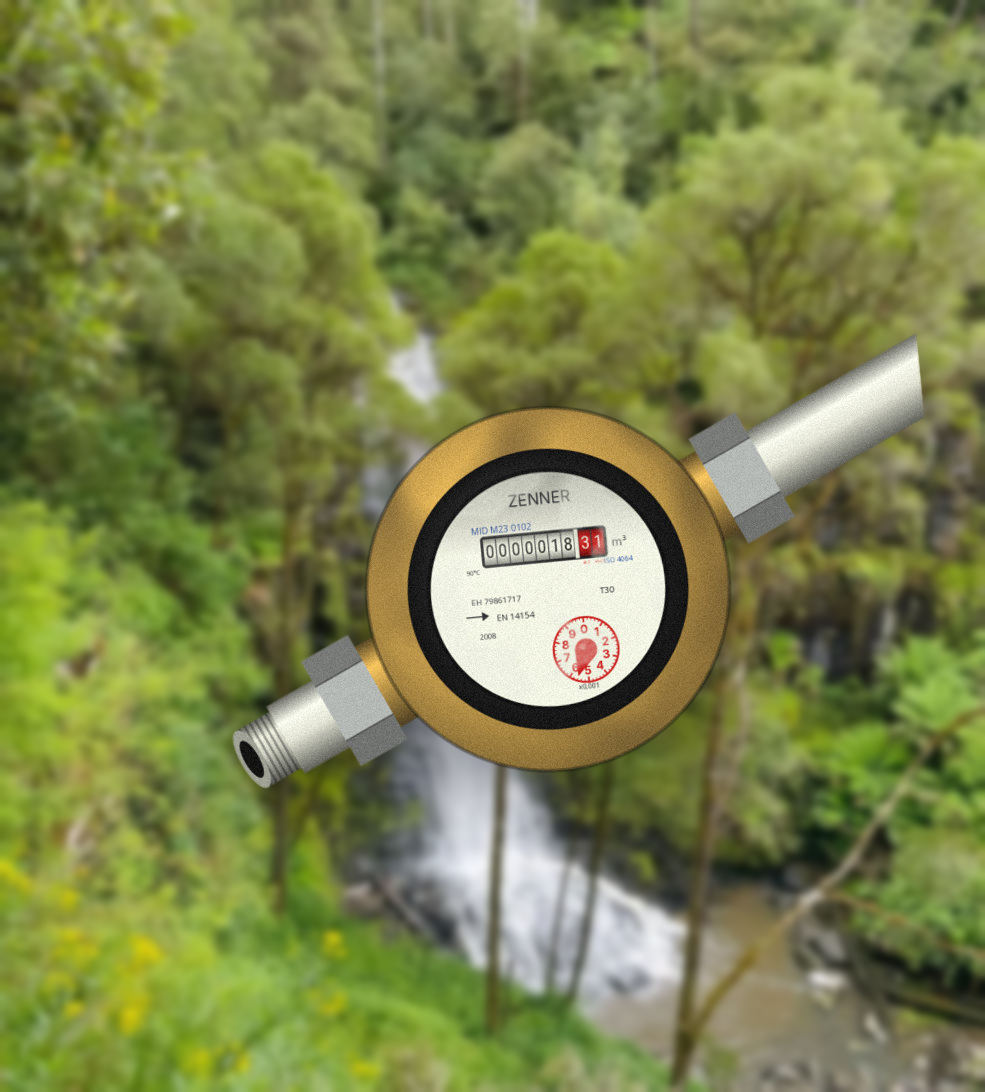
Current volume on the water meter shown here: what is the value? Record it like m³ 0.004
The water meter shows m³ 18.315
